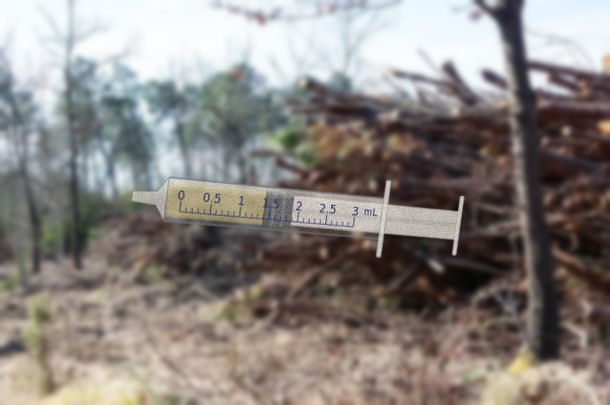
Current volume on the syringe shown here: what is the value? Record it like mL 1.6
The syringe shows mL 1.4
